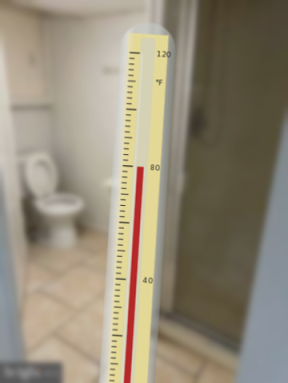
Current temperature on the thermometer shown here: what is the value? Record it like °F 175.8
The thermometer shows °F 80
